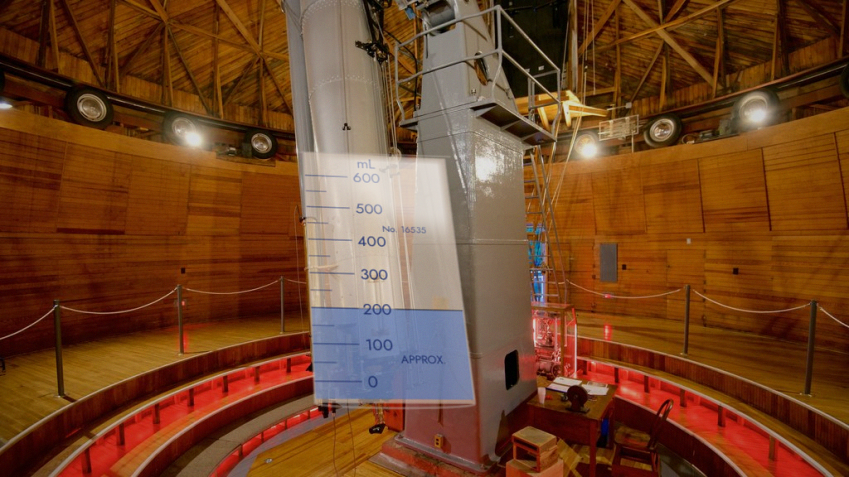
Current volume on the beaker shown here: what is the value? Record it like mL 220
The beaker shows mL 200
